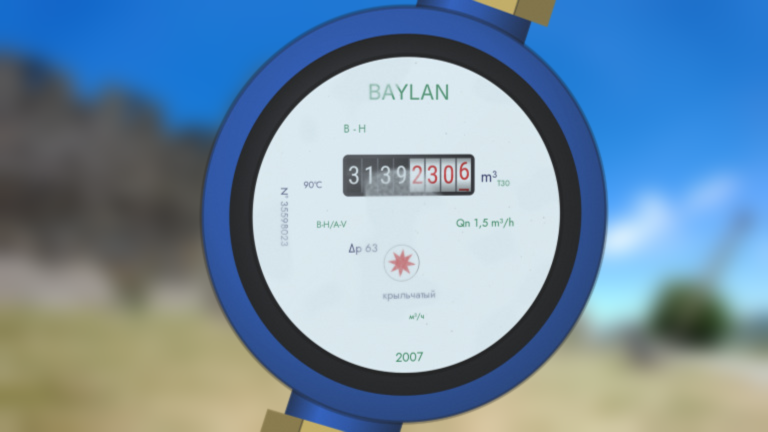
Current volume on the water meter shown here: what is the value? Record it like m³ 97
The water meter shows m³ 3139.2306
